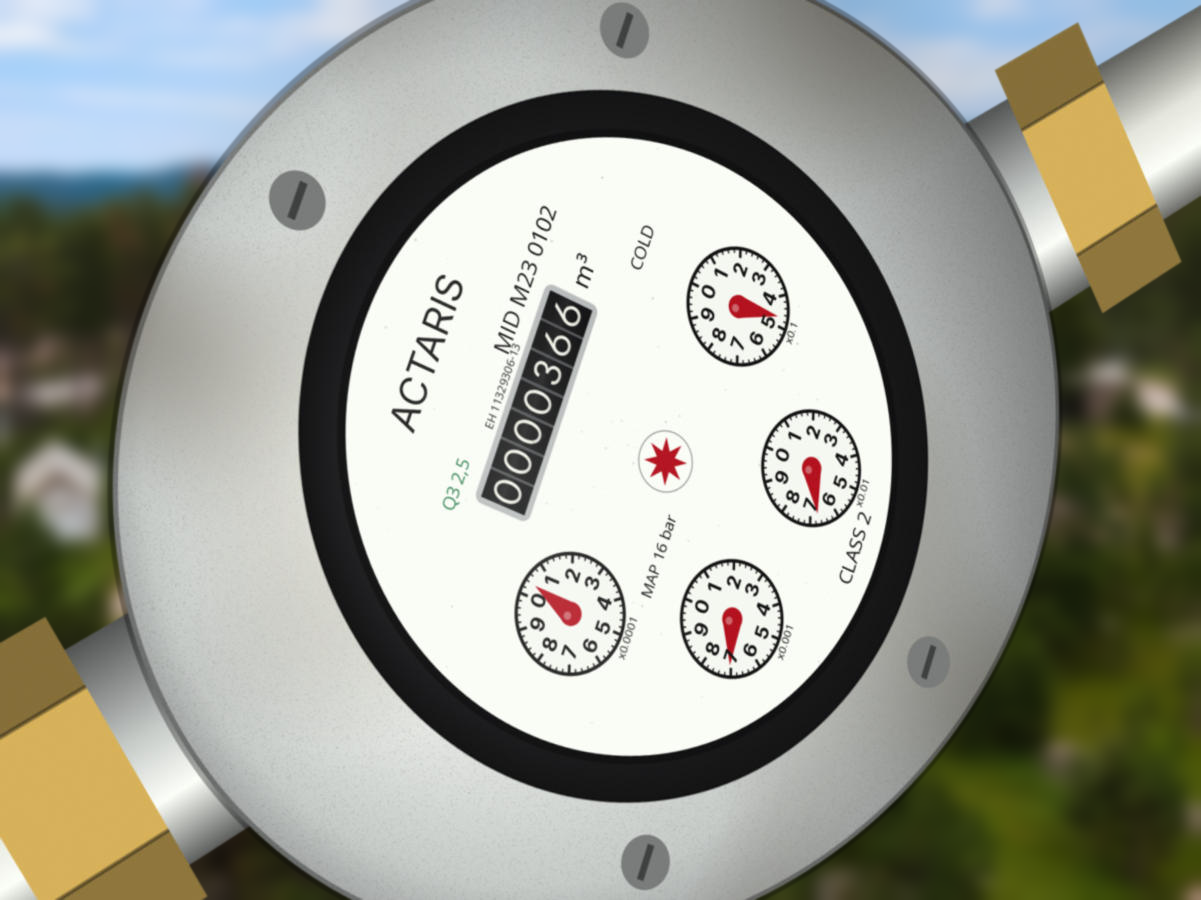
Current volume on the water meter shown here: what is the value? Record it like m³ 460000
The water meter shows m³ 366.4670
